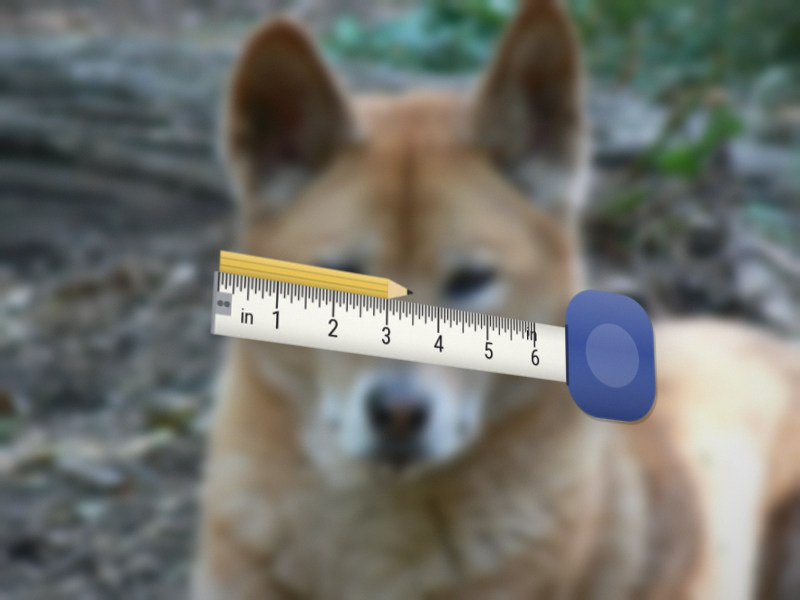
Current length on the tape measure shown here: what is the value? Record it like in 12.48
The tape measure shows in 3.5
